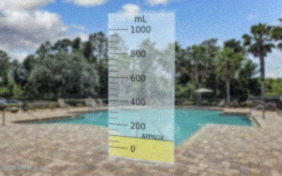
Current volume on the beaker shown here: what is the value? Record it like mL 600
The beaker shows mL 100
